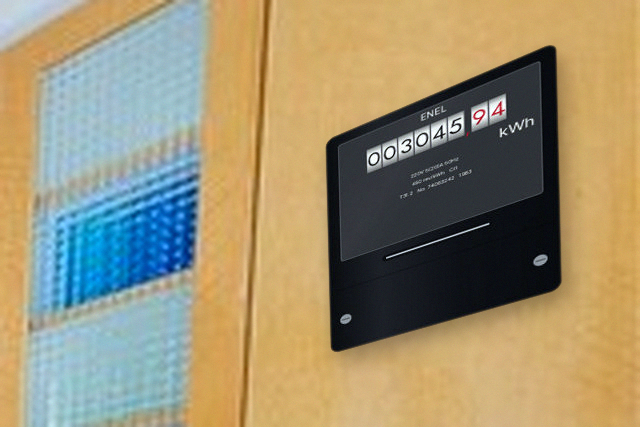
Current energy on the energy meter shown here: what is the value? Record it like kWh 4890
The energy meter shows kWh 3045.94
